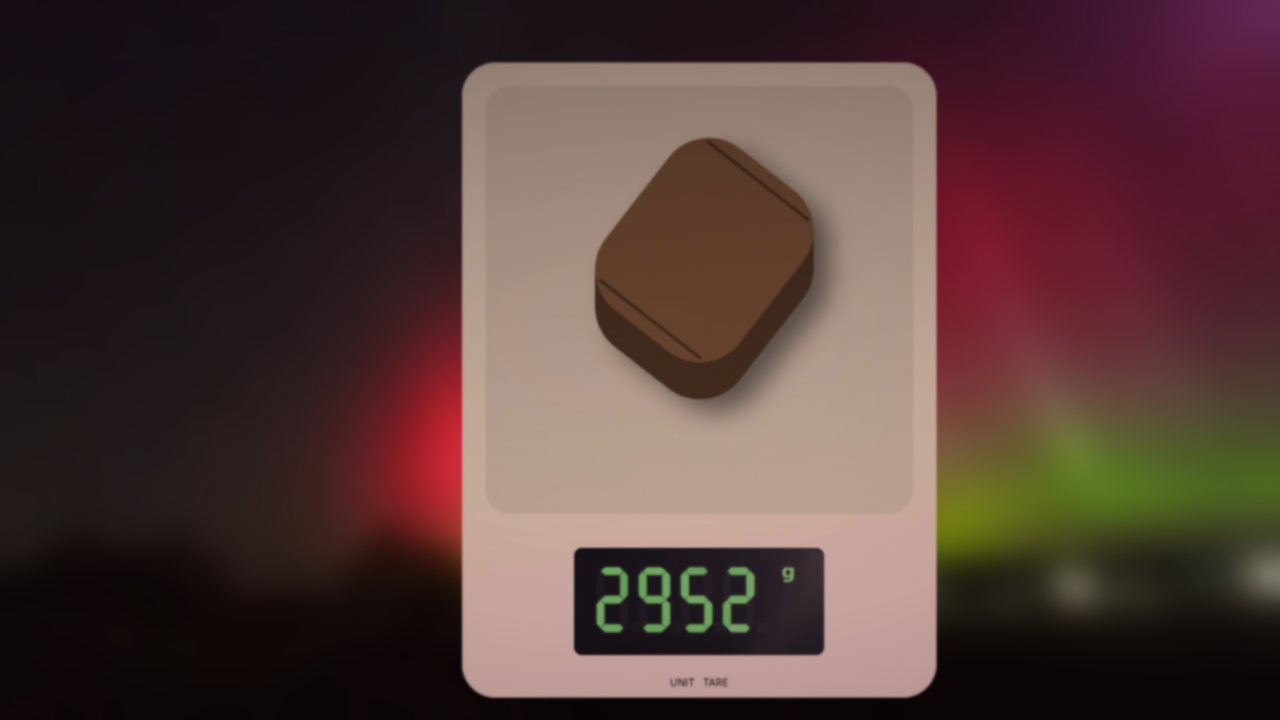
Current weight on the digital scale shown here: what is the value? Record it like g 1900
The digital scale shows g 2952
